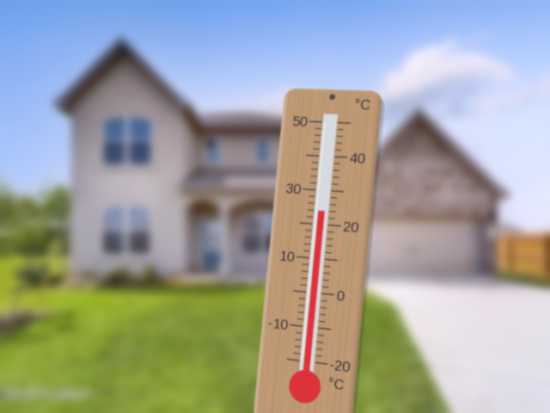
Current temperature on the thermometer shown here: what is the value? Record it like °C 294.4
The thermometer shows °C 24
